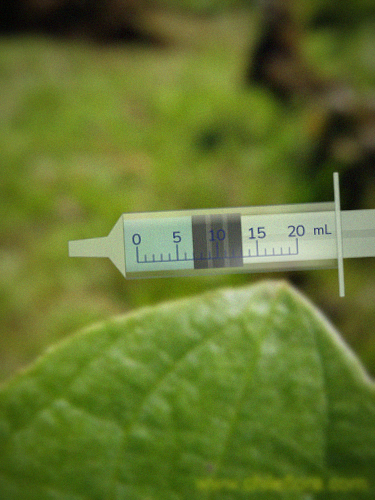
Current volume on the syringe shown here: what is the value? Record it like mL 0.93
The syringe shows mL 7
